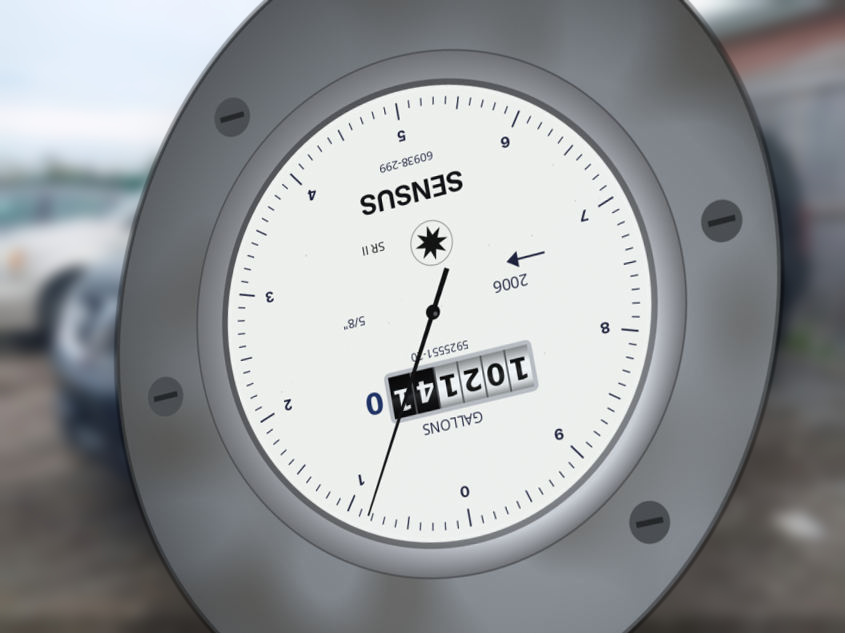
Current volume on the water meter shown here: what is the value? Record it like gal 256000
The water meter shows gal 1021410.8
